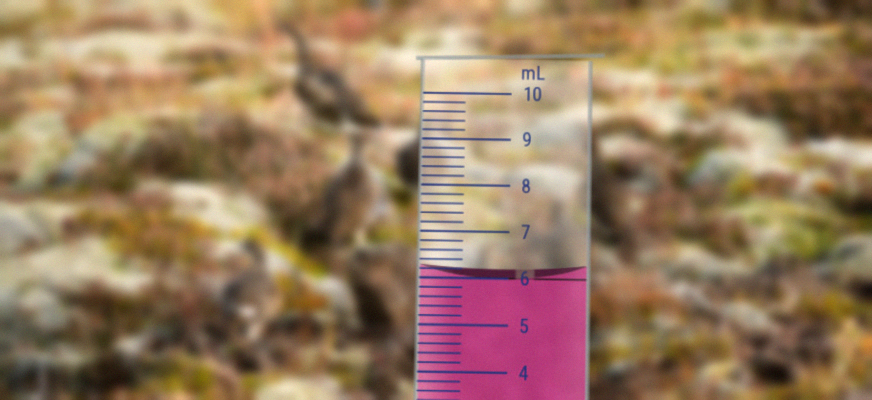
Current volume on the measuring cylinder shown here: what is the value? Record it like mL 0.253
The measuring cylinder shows mL 6
